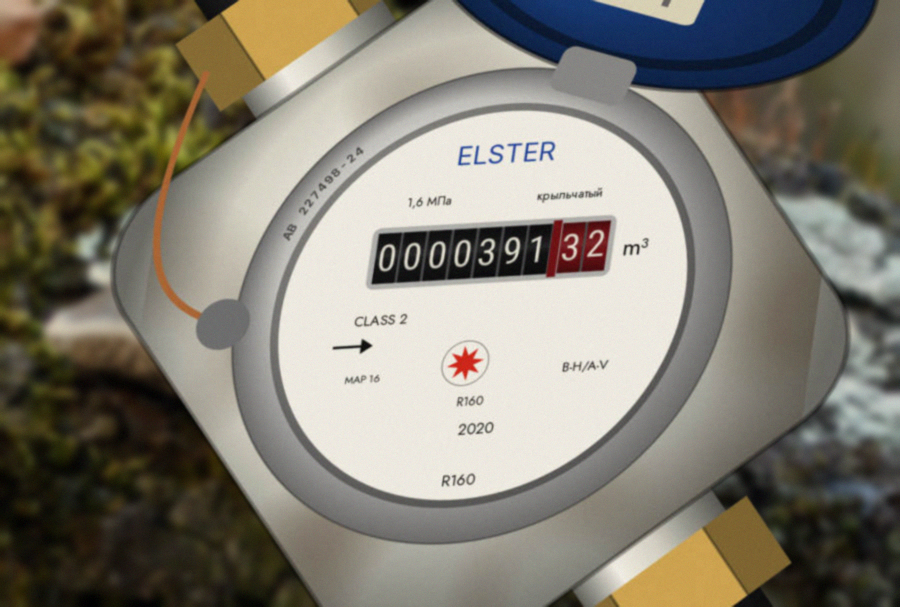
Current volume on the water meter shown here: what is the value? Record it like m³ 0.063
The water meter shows m³ 391.32
